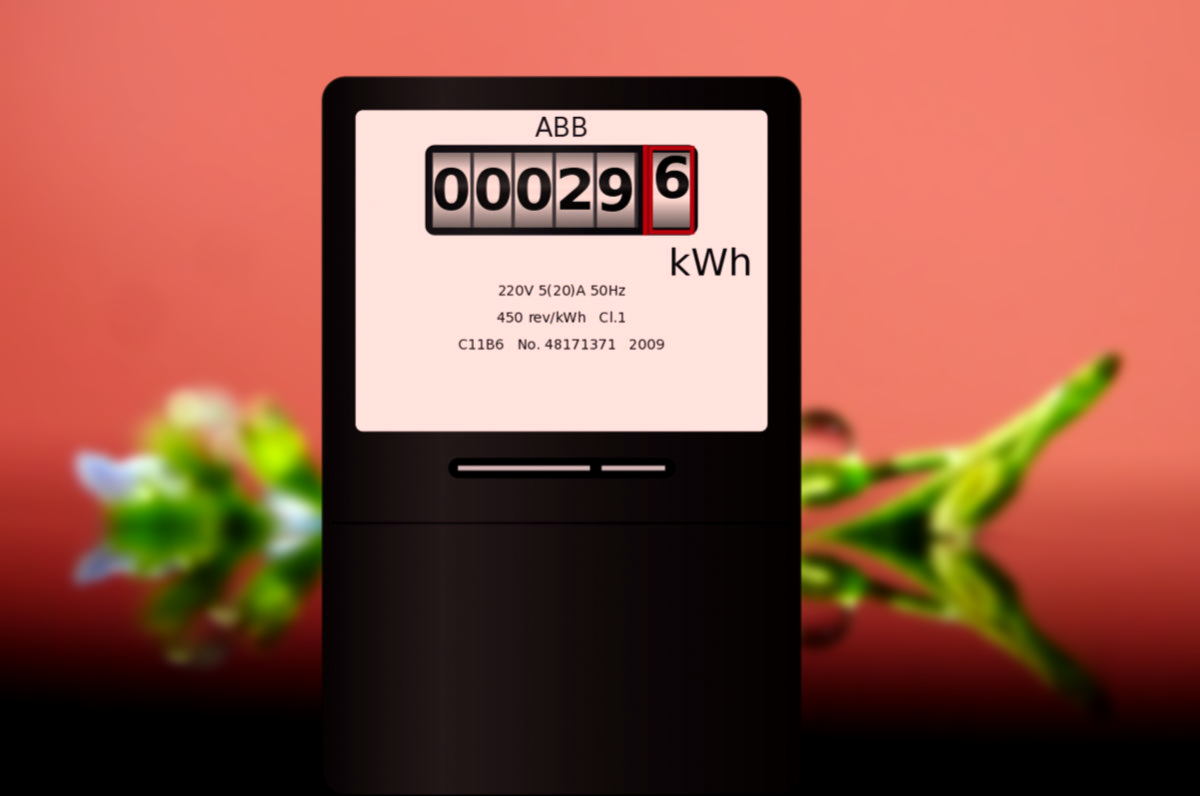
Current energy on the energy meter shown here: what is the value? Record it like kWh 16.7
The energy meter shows kWh 29.6
